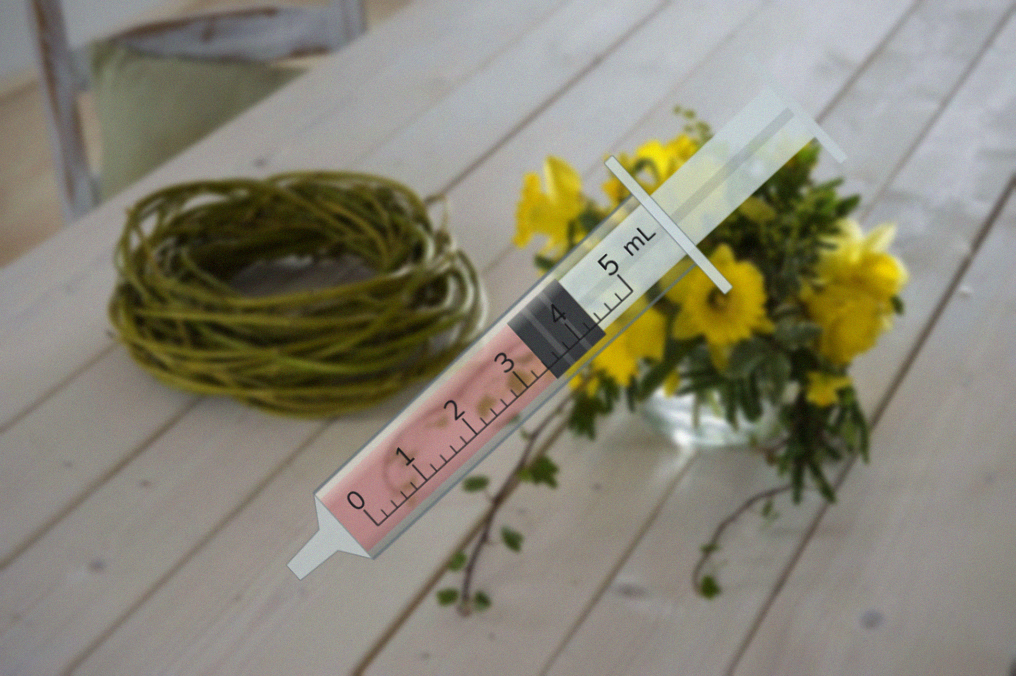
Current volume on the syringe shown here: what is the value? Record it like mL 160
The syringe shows mL 3.4
